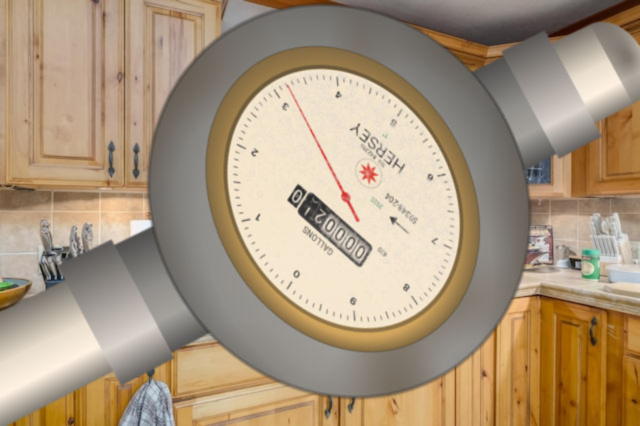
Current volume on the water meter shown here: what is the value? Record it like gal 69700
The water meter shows gal 213.2
